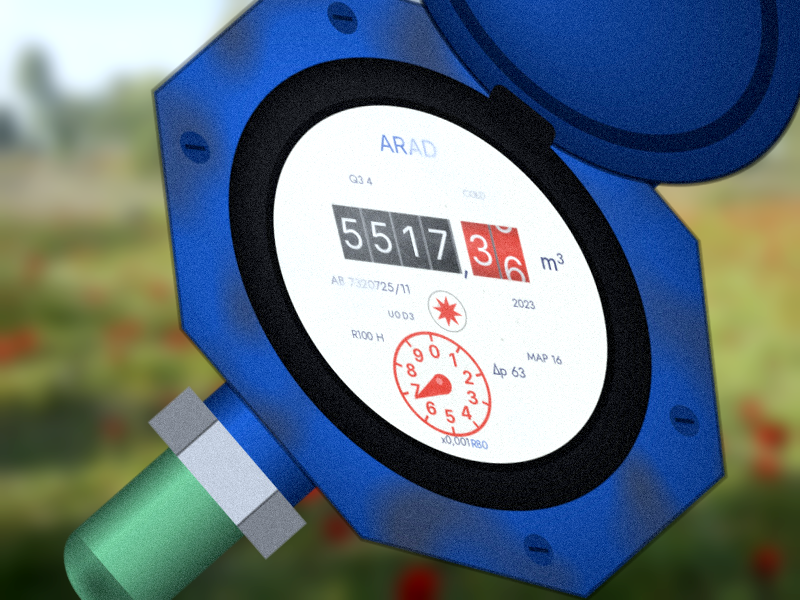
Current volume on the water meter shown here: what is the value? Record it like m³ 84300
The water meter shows m³ 5517.356
